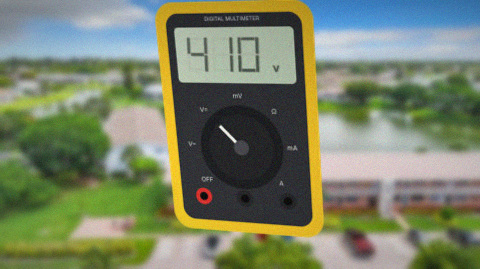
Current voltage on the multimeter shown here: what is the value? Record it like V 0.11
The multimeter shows V 410
